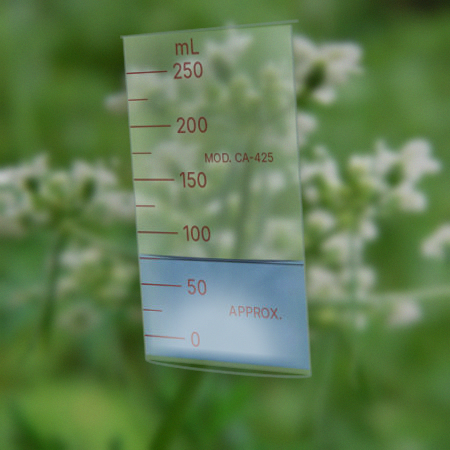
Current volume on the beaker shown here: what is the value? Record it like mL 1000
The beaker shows mL 75
